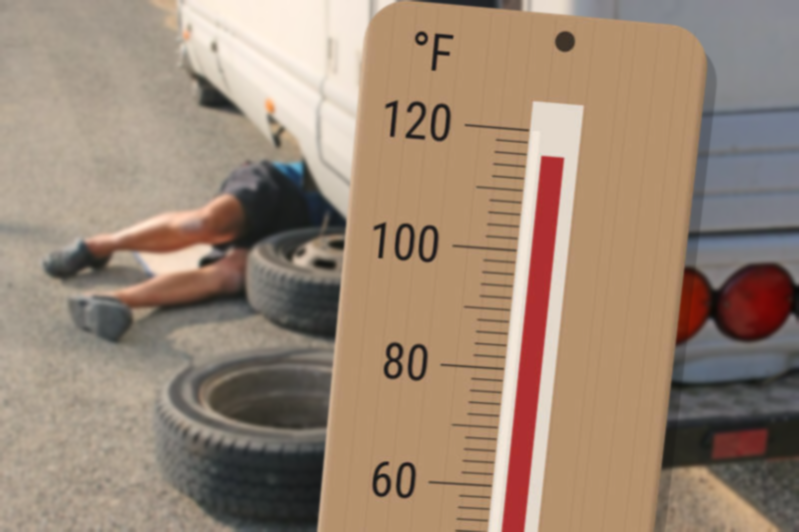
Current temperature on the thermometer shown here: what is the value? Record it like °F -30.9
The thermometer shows °F 116
